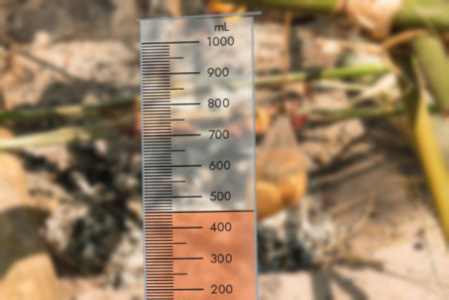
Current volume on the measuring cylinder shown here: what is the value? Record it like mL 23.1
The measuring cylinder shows mL 450
